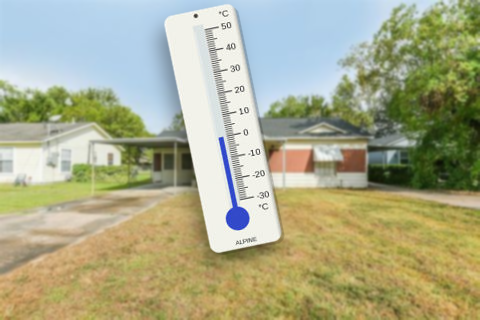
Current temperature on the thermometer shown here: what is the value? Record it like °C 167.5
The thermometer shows °C 0
